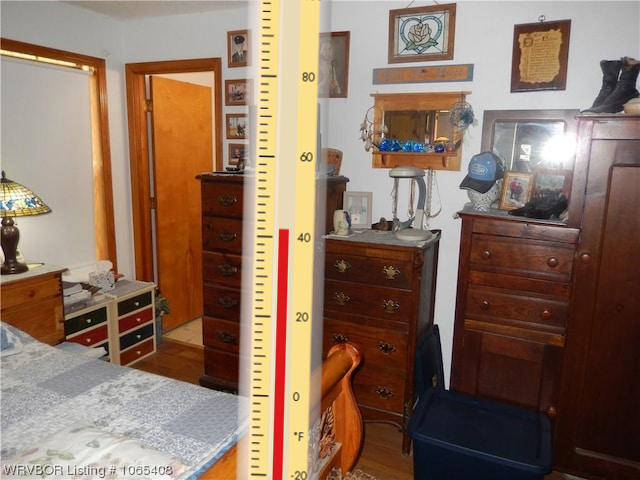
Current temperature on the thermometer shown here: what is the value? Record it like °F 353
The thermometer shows °F 42
